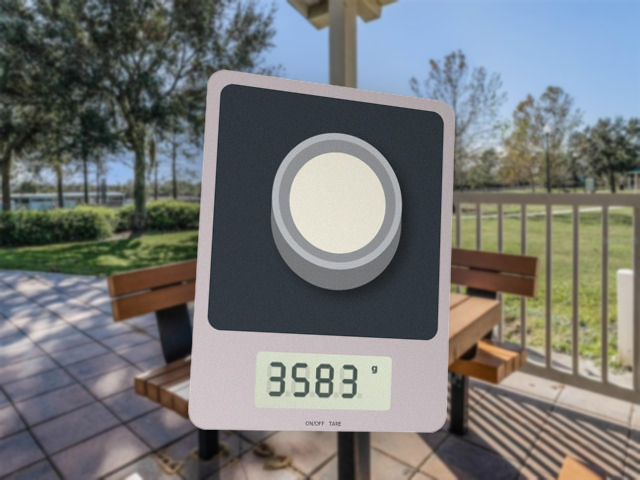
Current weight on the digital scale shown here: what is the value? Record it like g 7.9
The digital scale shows g 3583
